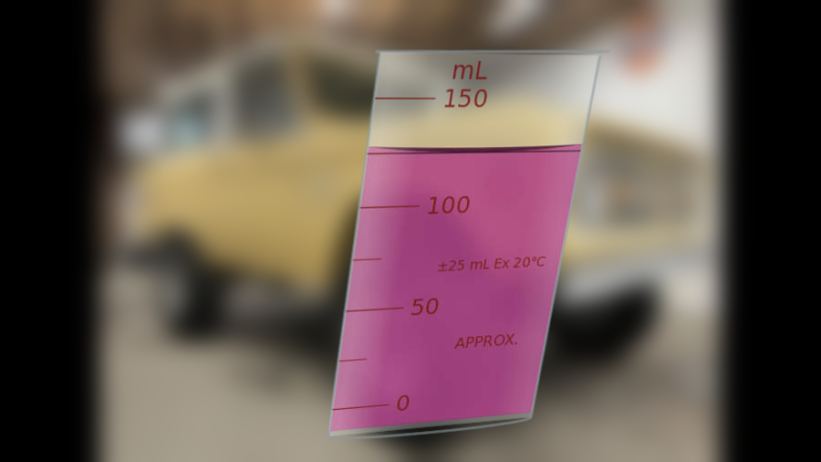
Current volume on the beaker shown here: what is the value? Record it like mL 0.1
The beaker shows mL 125
